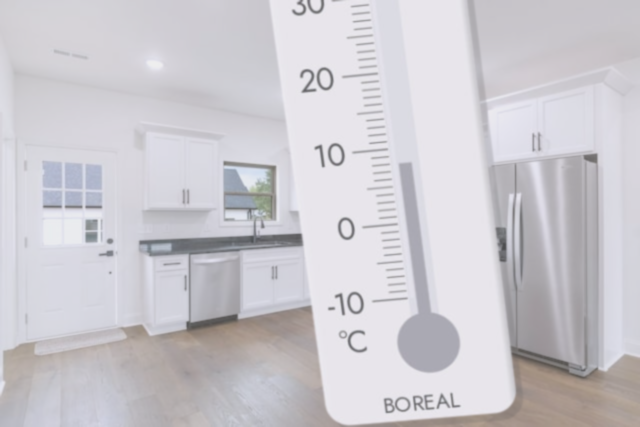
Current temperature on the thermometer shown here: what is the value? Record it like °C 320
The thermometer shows °C 8
